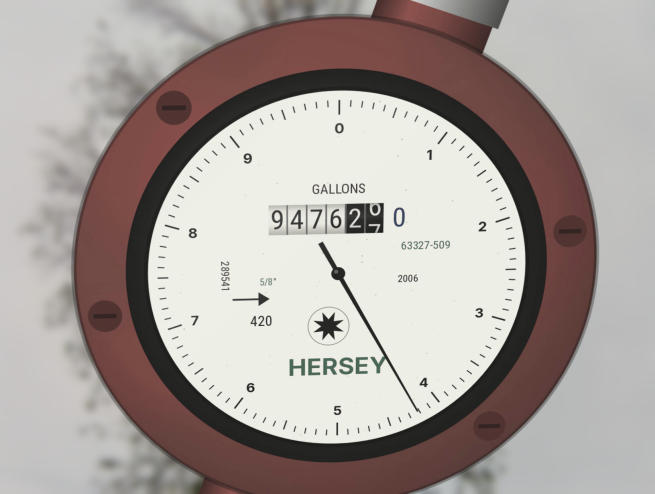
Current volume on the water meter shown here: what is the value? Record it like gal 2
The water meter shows gal 9476264.2
